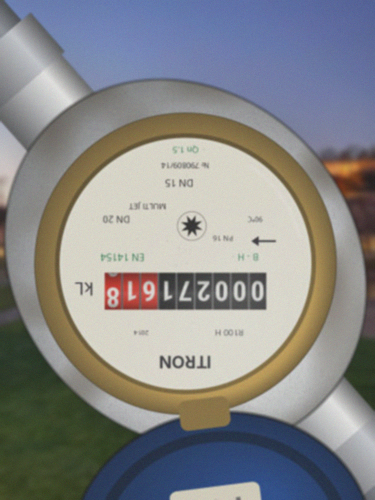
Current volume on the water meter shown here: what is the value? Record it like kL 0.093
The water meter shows kL 271.618
